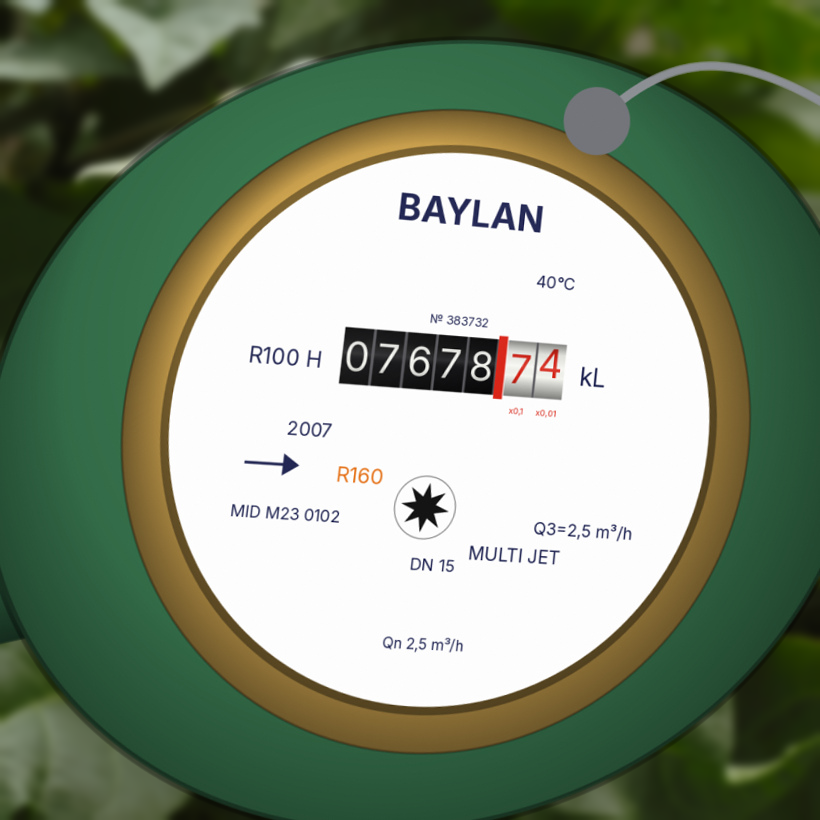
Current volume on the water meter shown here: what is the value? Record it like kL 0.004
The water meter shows kL 7678.74
